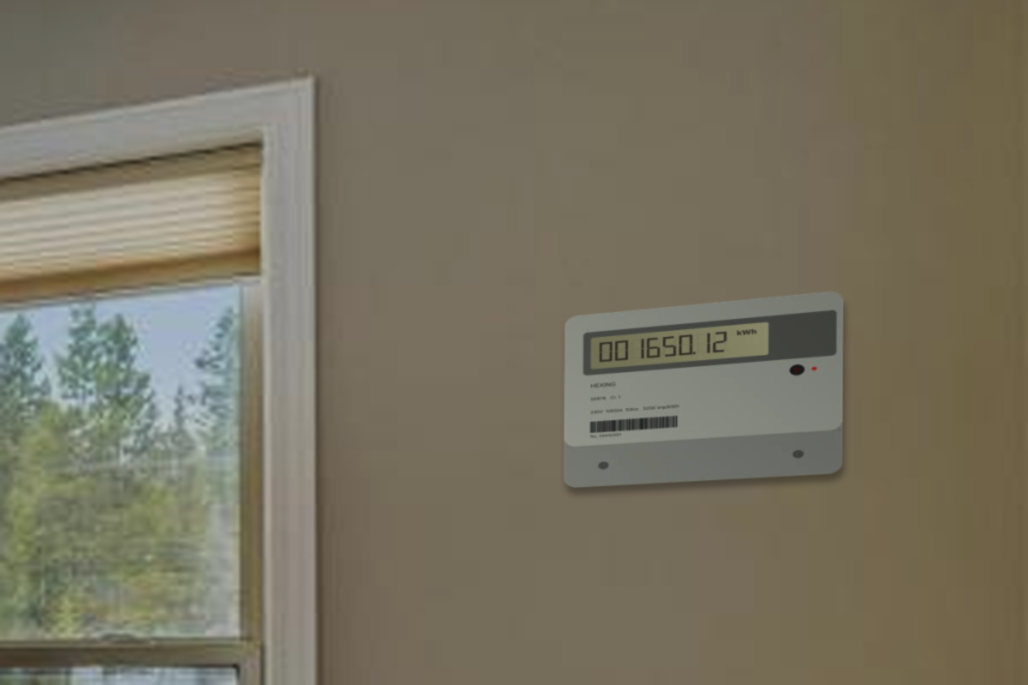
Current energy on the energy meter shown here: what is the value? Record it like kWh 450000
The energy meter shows kWh 1650.12
